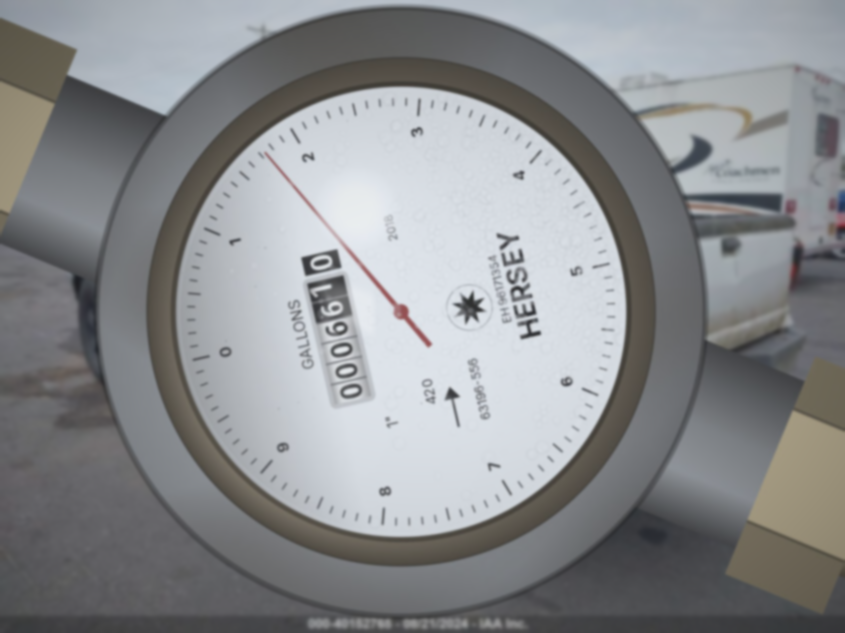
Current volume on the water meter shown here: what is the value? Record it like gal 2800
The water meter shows gal 6611.7
